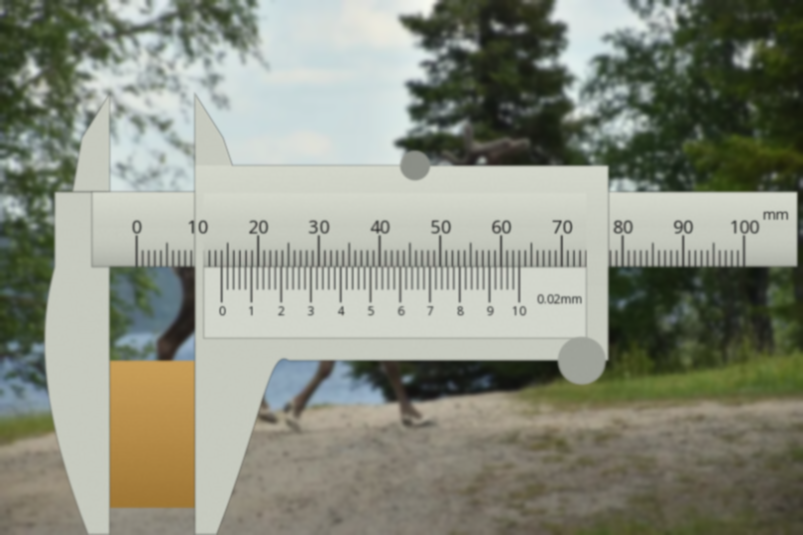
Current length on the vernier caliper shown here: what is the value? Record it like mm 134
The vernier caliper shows mm 14.0
